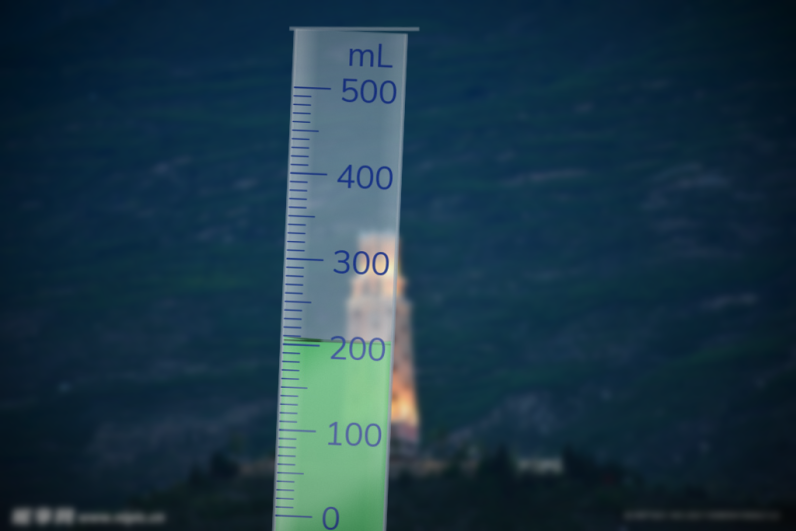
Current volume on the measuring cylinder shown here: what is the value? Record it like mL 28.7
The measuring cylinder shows mL 205
